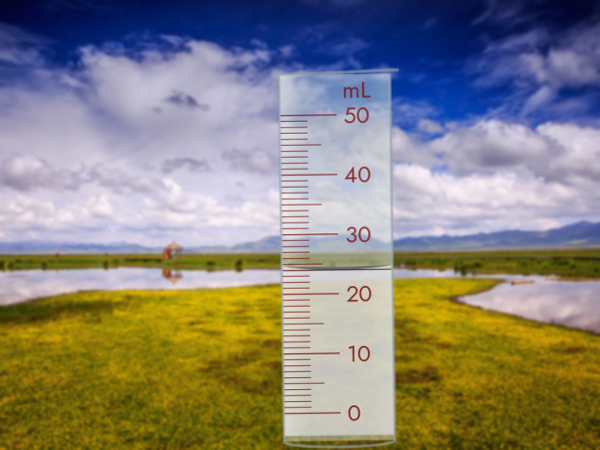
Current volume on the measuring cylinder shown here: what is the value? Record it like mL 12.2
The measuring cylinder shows mL 24
